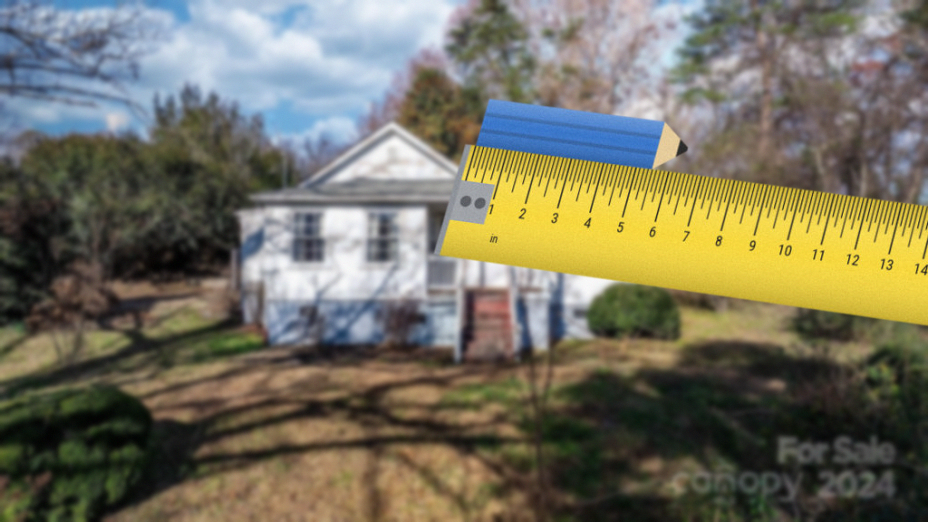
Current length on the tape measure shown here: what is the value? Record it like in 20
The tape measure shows in 6.375
